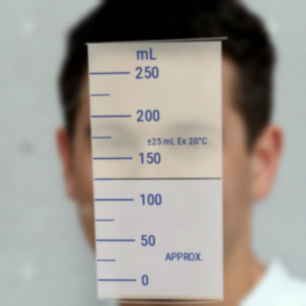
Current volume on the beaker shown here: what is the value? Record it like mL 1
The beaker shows mL 125
